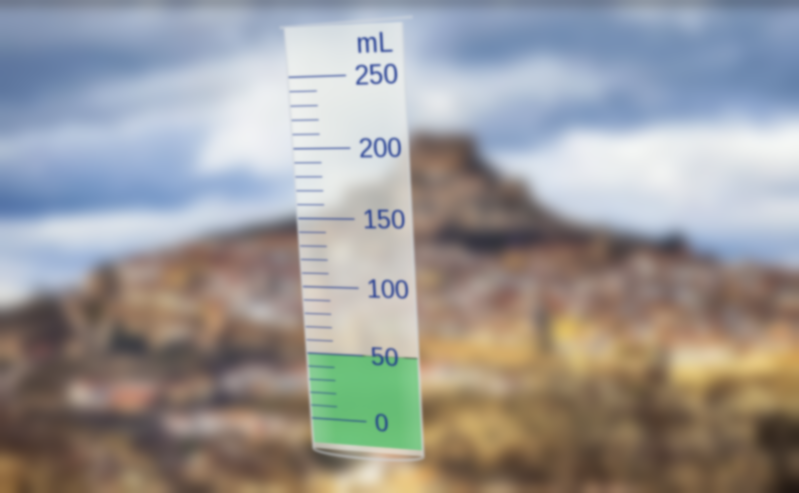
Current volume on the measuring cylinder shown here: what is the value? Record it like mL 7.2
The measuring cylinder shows mL 50
